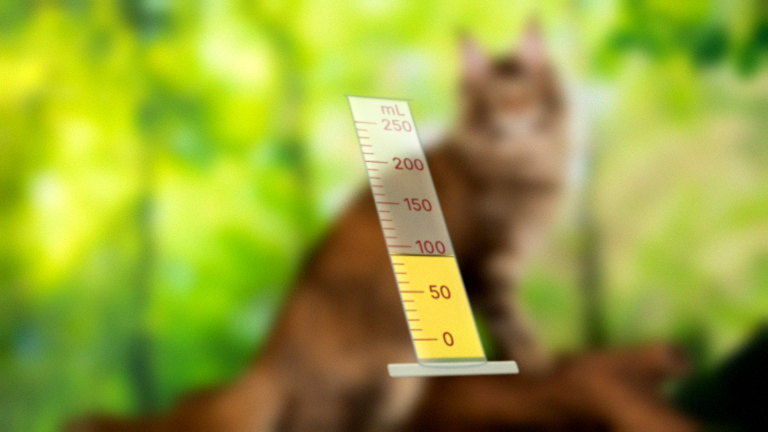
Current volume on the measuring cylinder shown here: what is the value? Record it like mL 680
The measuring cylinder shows mL 90
